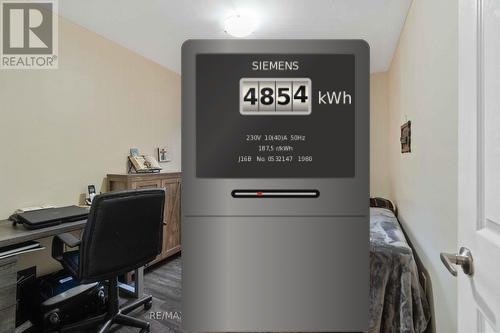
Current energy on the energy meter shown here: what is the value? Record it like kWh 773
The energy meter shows kWh 4854
